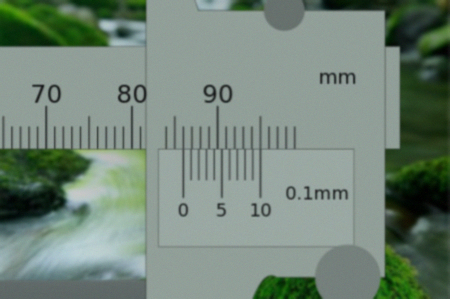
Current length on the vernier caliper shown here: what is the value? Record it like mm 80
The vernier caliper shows mm 86.0
